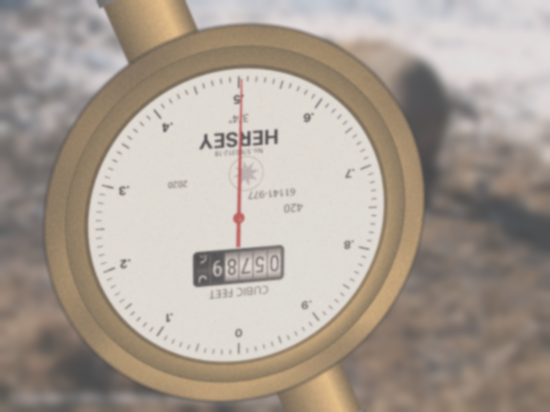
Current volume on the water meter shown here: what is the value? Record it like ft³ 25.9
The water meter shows ft³ 57895.50
